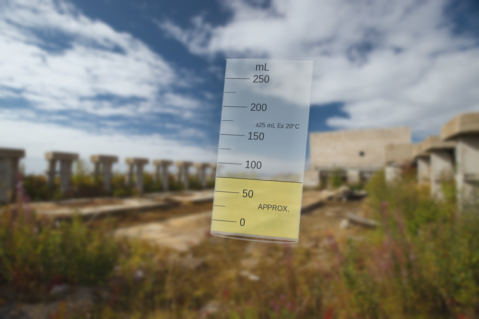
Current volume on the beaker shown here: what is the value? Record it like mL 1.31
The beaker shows mL 75
